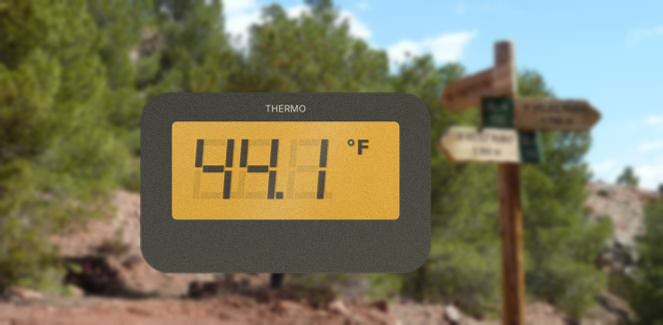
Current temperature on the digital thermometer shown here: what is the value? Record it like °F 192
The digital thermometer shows °F 44.1
